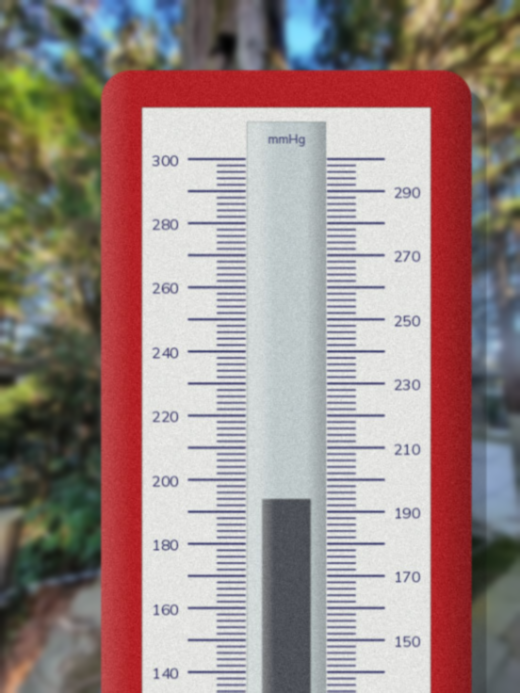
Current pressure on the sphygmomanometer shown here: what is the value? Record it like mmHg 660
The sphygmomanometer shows mmHg 194
